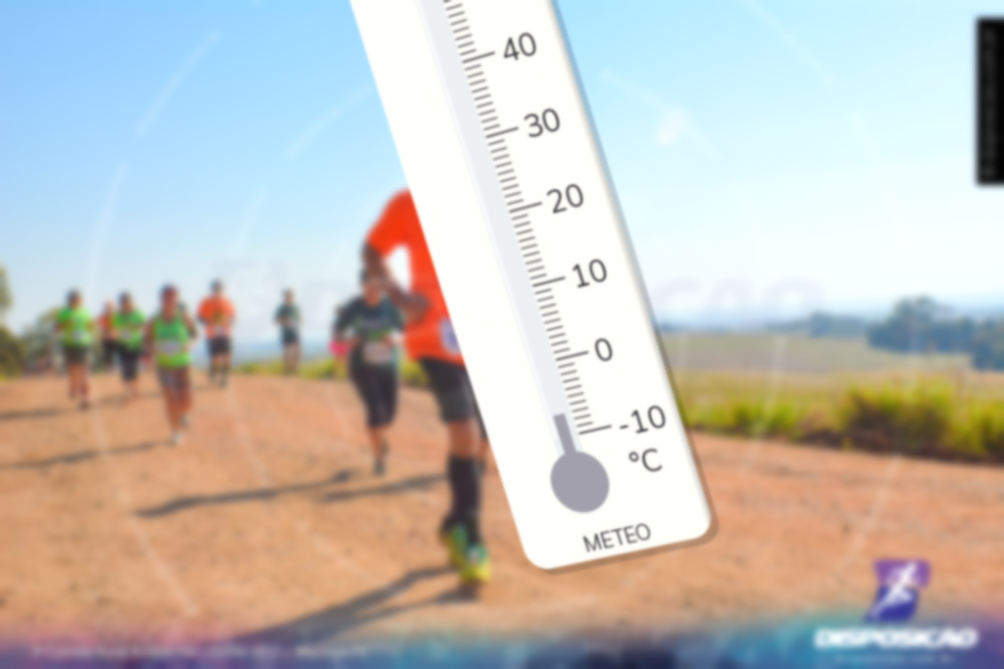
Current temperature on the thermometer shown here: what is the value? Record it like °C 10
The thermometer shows °C -7
